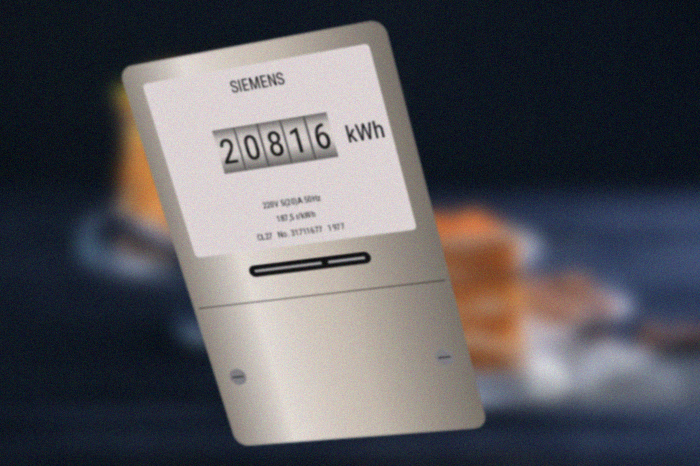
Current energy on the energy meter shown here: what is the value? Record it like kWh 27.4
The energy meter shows kWh 20816
